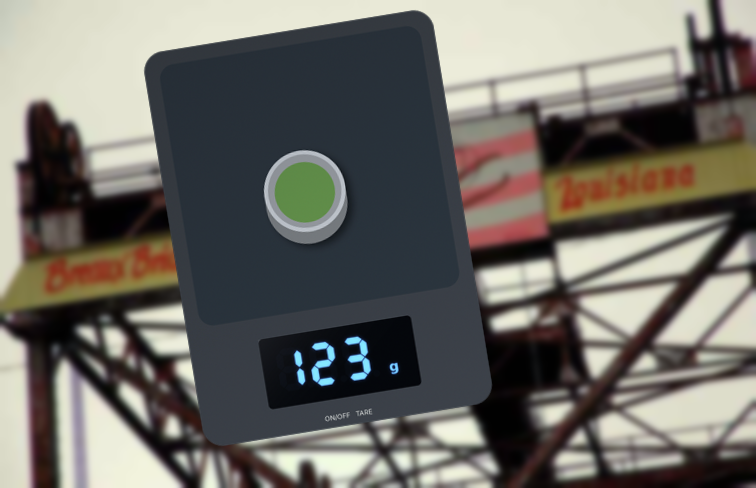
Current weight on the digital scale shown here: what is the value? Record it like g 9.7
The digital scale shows g 123
